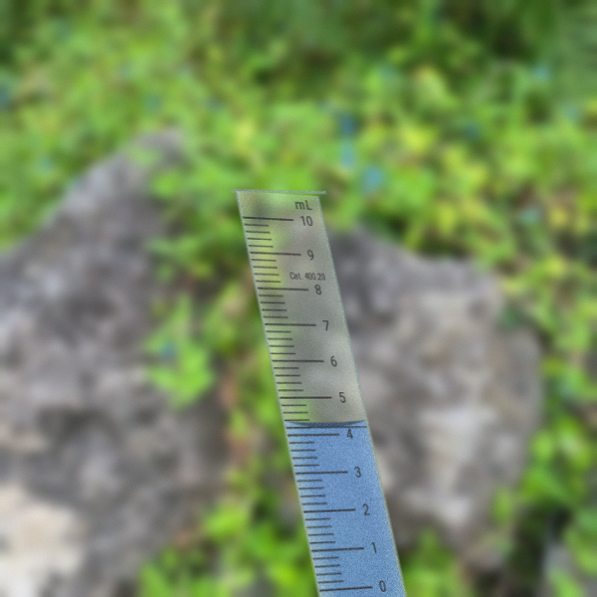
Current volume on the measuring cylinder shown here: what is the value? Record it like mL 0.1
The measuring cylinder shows mL 4.2
